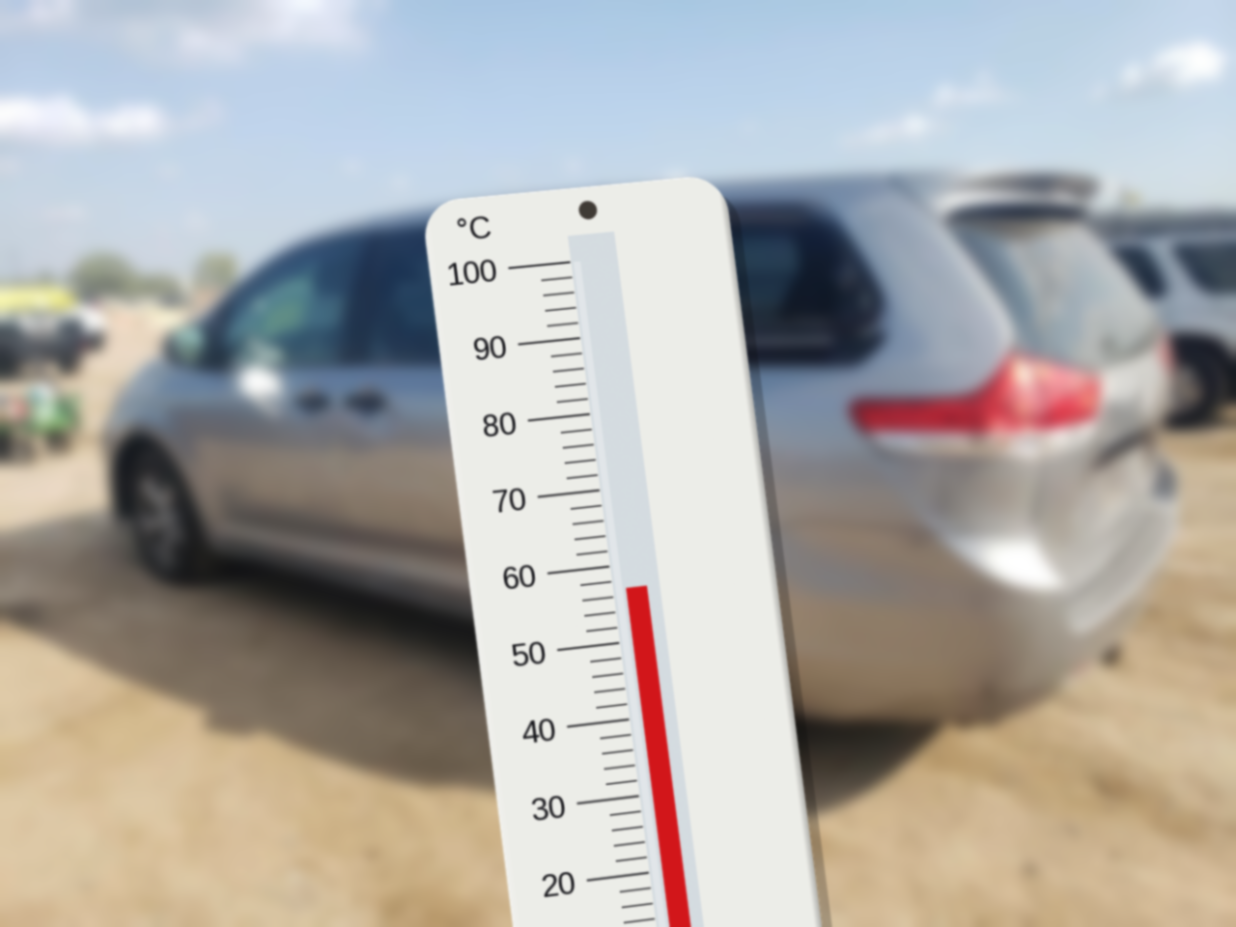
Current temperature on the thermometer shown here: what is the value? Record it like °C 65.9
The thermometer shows °C 57
